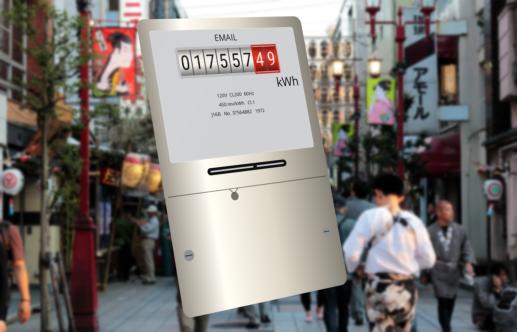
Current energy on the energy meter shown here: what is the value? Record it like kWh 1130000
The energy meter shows kWh 17557.49
